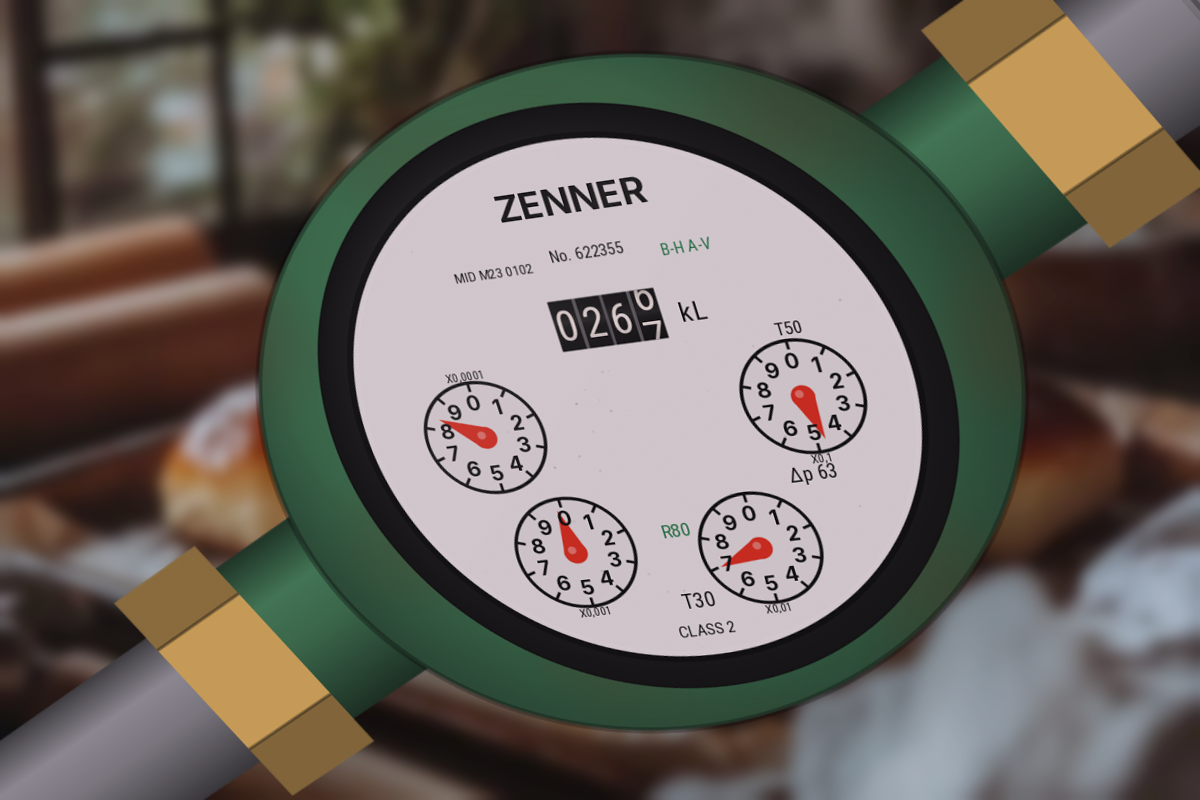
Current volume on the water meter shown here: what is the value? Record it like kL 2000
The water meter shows kL 266.4698
